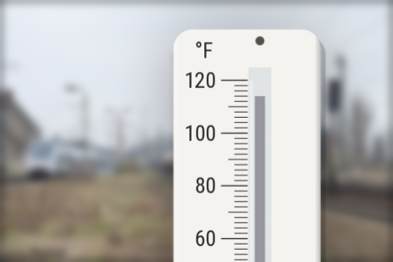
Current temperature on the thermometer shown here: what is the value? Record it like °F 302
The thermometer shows °F 114
